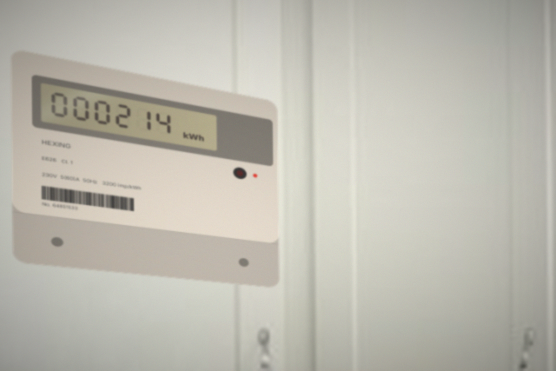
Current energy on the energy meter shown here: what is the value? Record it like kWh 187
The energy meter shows kWh 214
